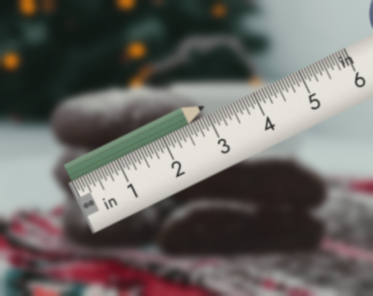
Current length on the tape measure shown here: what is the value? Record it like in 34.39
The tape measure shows in 3
